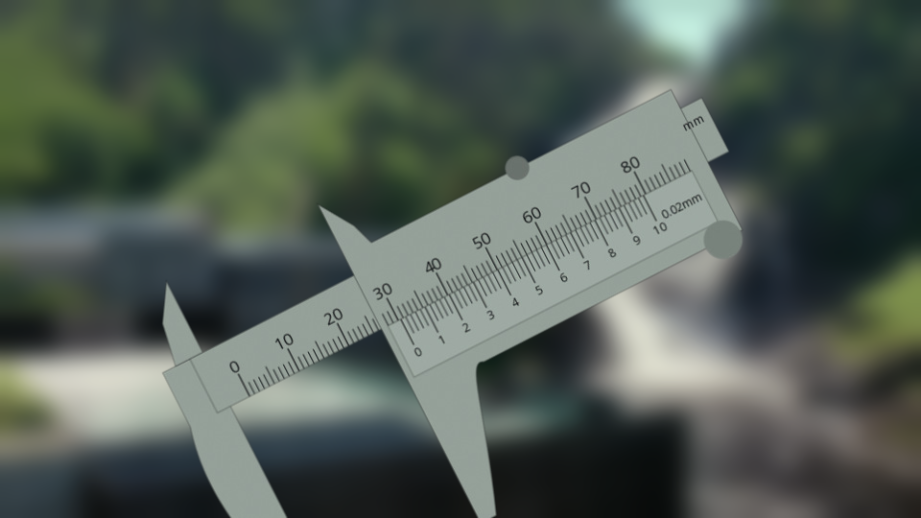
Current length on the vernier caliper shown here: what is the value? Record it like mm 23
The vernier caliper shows mm 30.5
